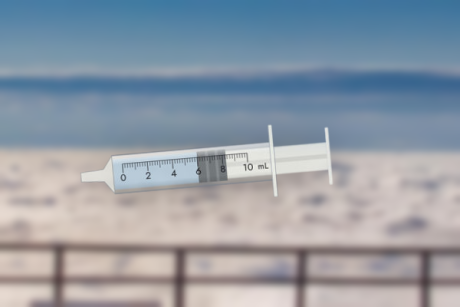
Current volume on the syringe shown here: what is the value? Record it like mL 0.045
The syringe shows mL 6
